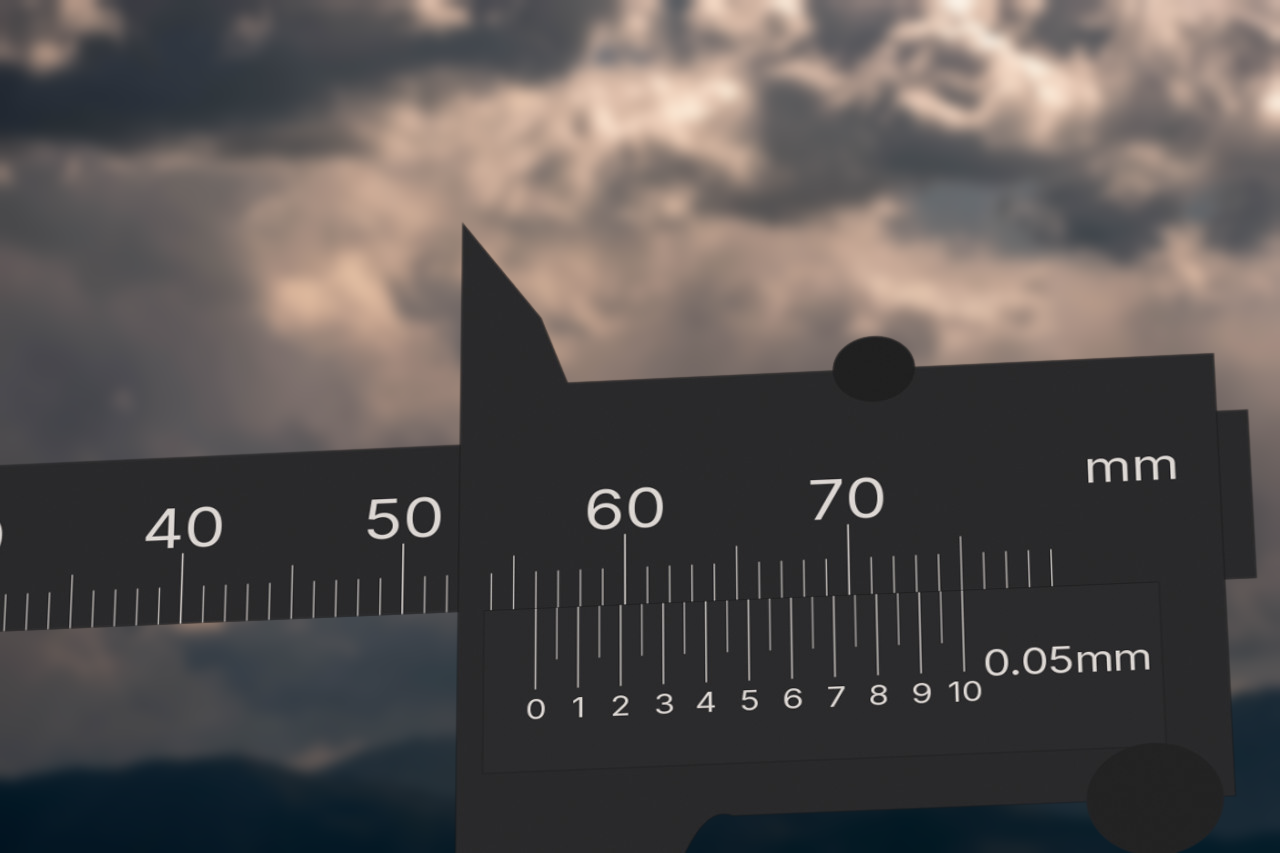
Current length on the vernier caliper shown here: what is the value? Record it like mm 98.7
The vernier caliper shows mm 56.0
